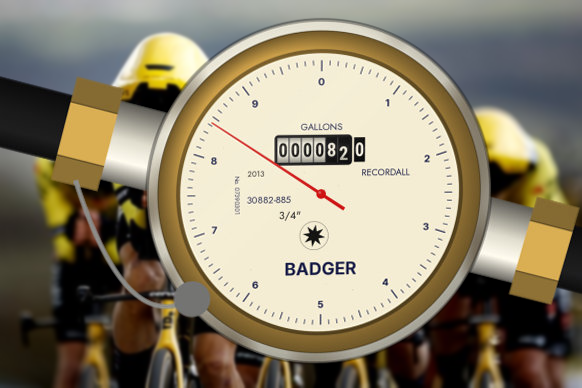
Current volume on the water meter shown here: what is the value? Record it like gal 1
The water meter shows gal 818.4
